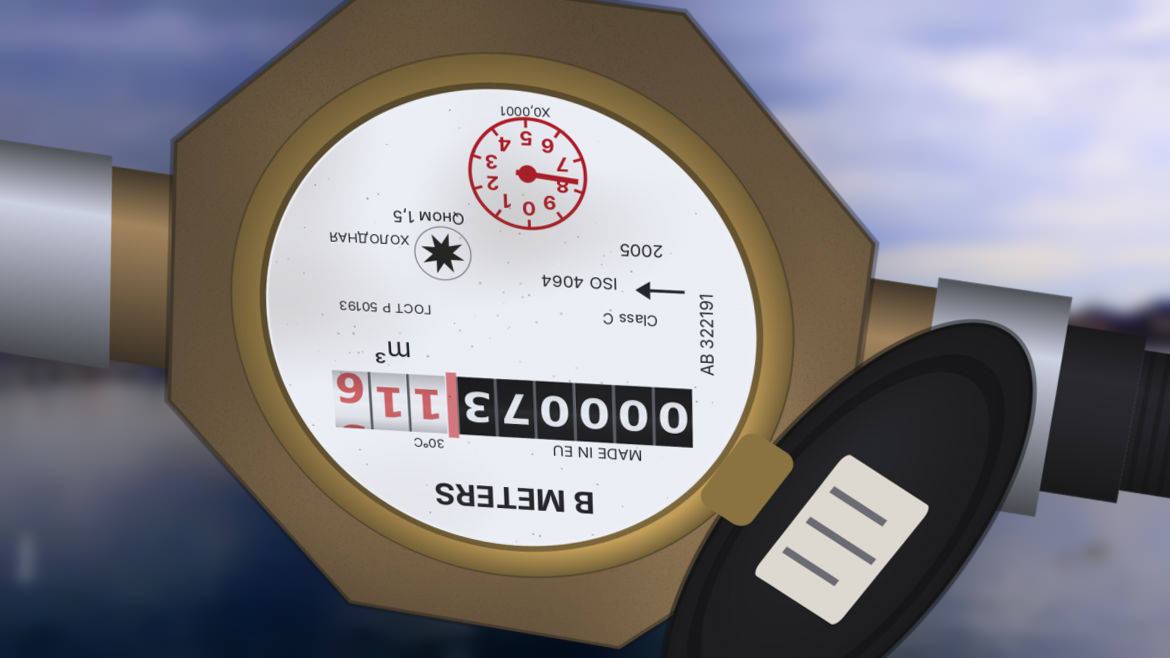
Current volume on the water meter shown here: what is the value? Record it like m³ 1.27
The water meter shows m³ 73.1157
